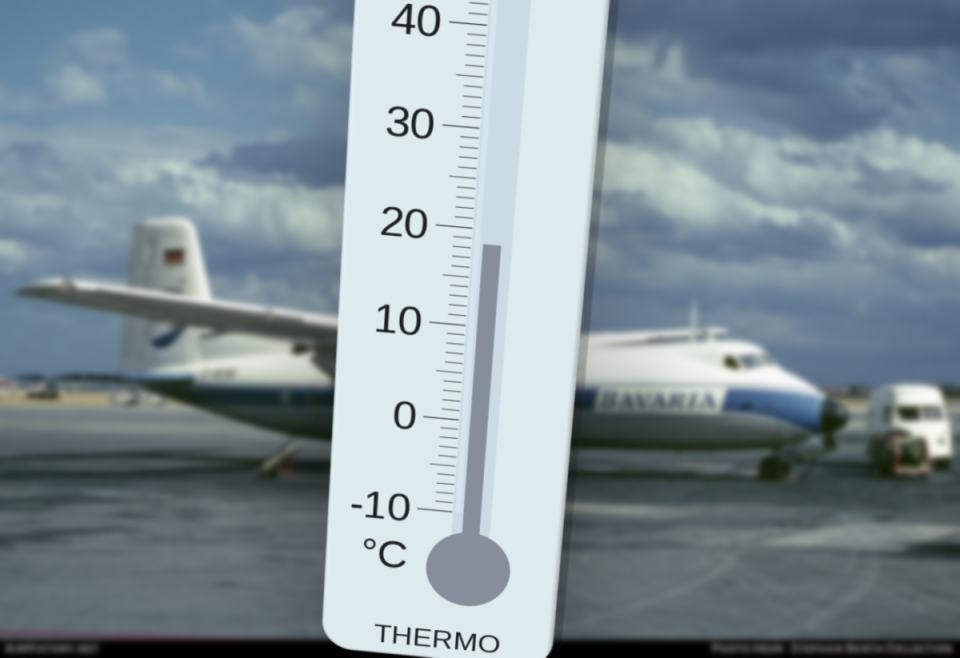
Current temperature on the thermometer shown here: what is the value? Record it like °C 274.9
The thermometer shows °C 18.5
